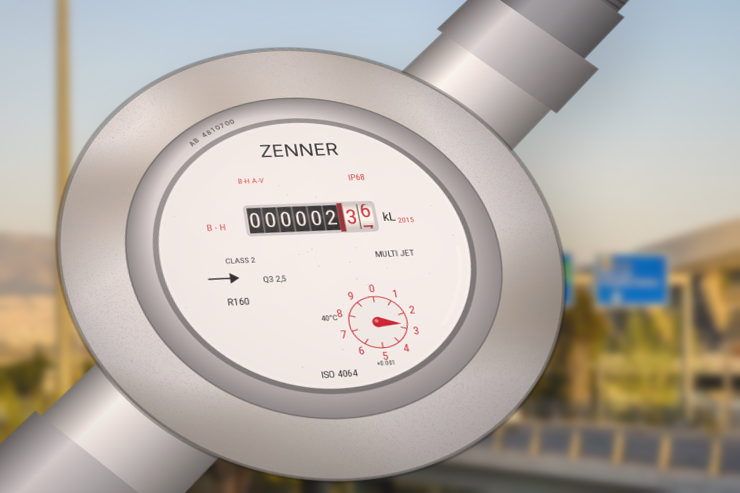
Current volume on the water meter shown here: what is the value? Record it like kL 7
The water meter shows kL 2.362
